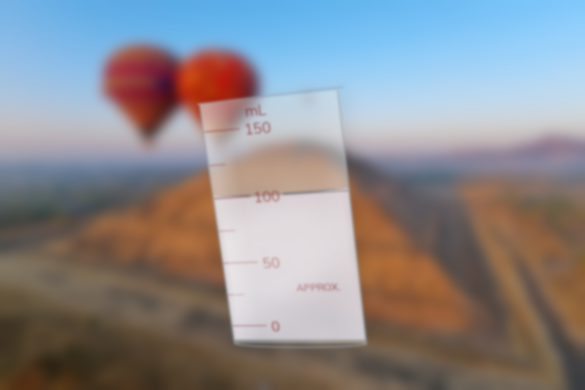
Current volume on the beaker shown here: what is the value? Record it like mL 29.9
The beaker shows mL 100
